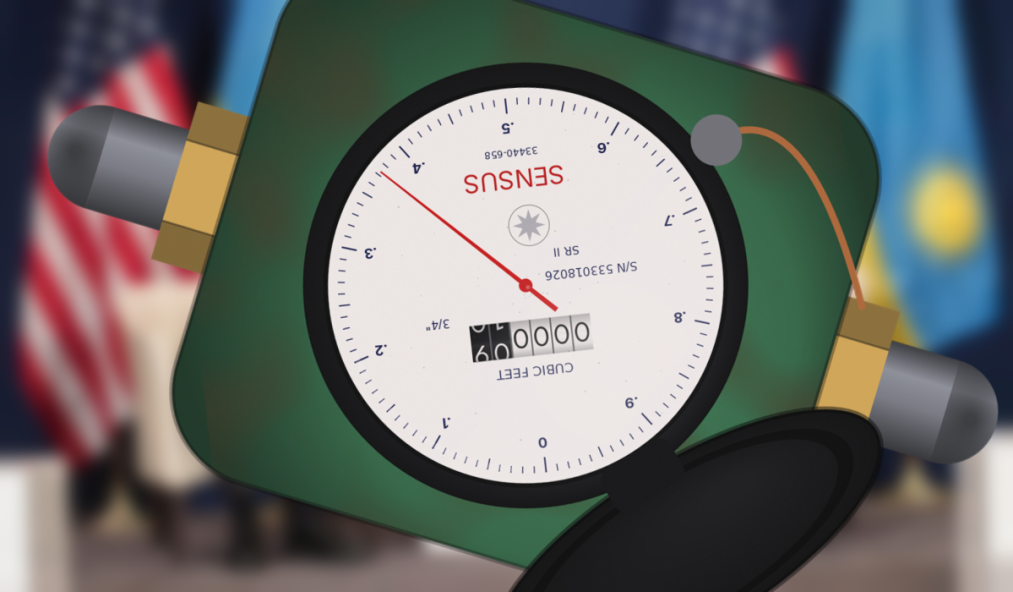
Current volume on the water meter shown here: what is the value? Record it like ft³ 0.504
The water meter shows ft³ 9.37
